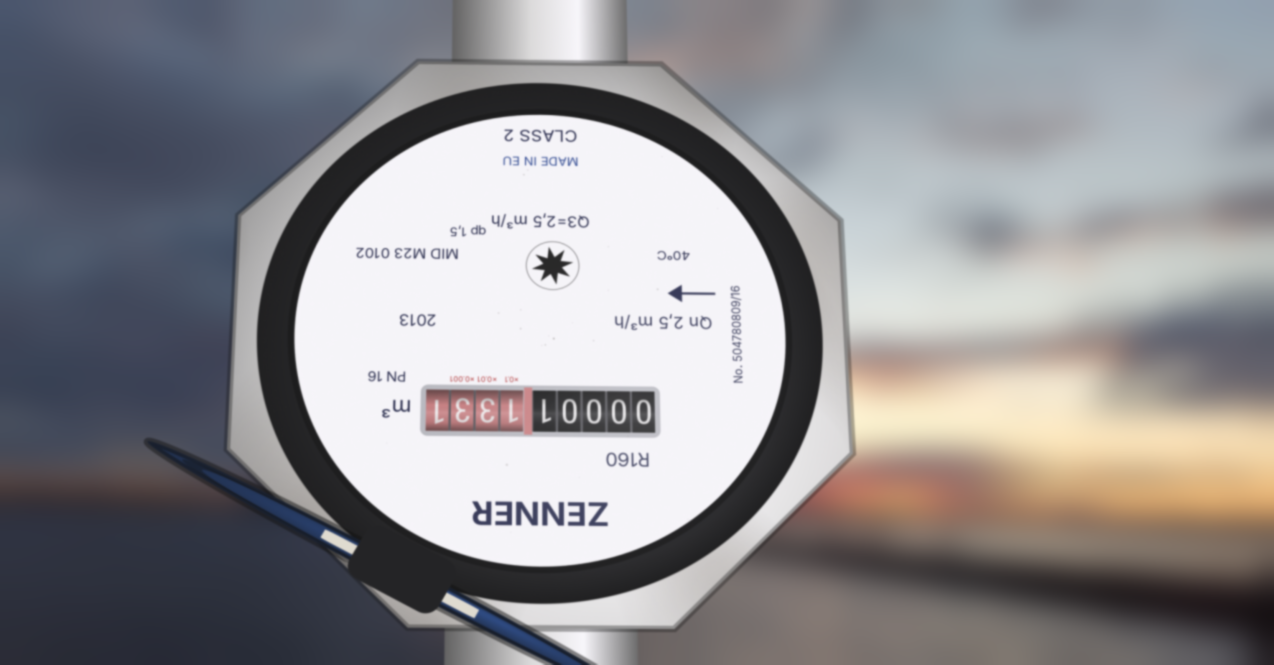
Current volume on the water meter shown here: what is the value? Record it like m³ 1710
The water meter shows m³ 1.1331
